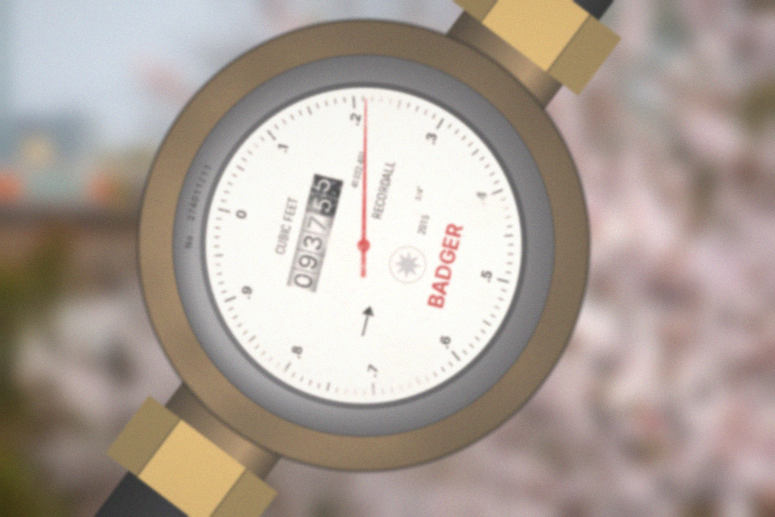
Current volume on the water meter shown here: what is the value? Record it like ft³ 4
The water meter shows ft³ 93755.21
